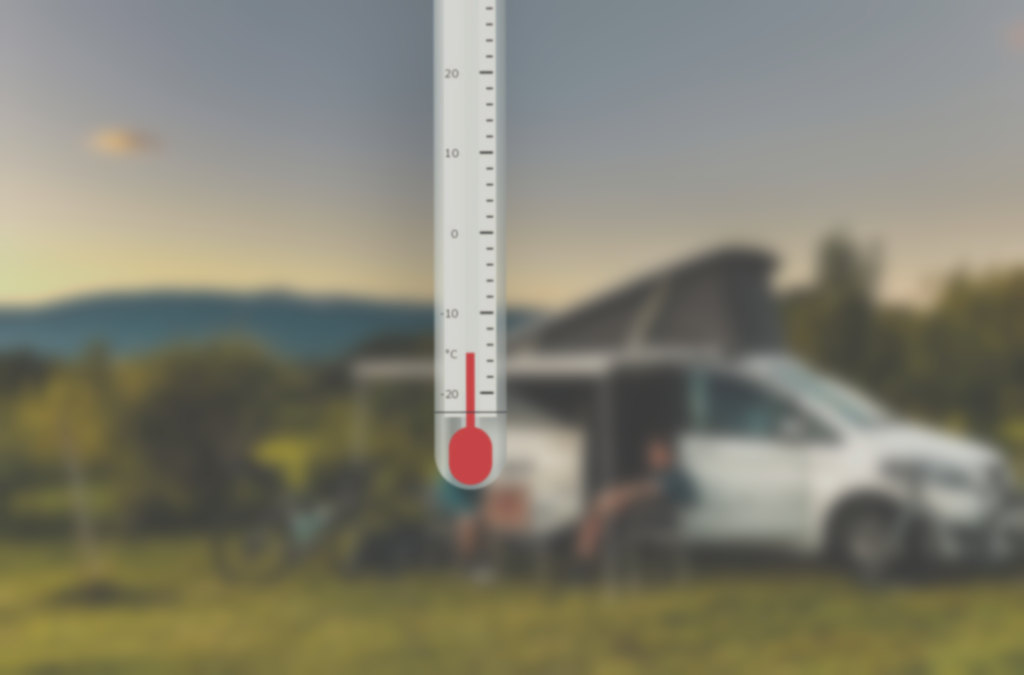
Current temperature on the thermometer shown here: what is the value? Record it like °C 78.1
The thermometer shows °C -15
